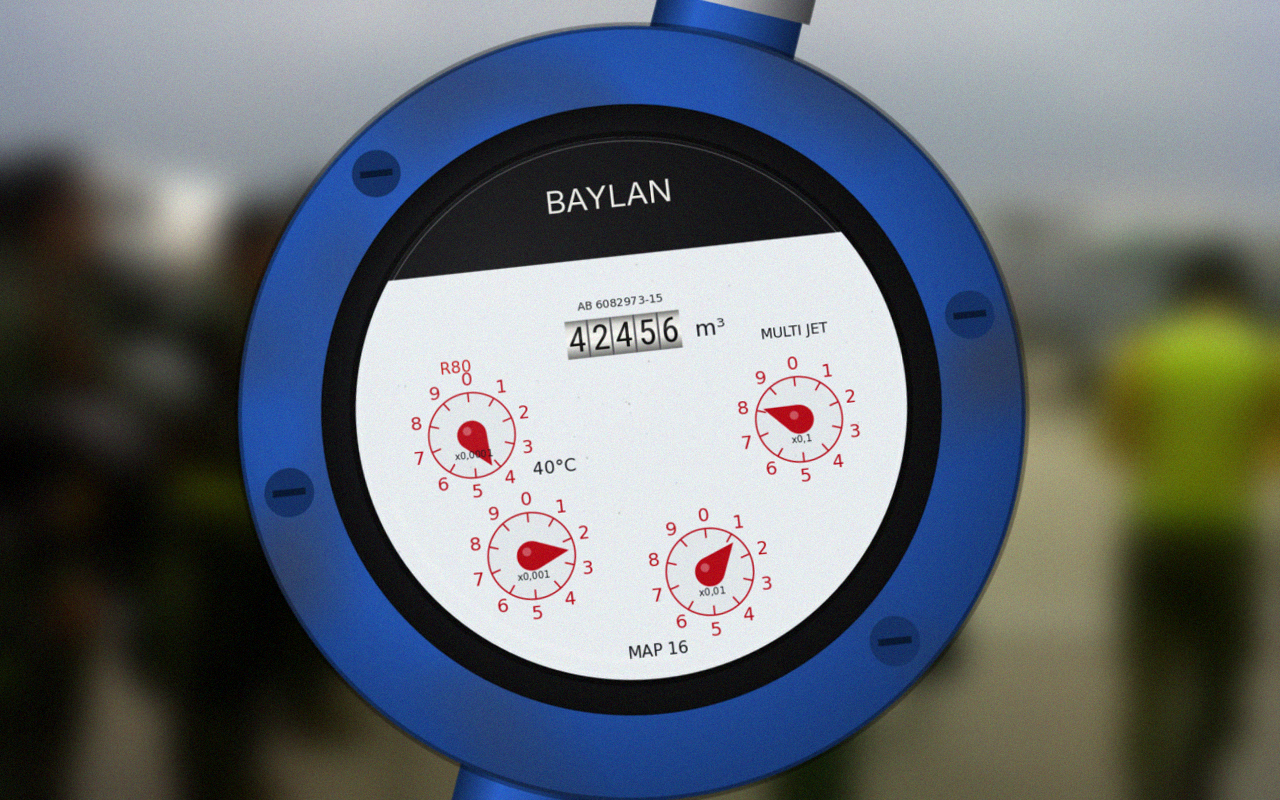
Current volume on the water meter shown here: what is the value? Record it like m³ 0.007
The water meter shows m³ 42456.8124
